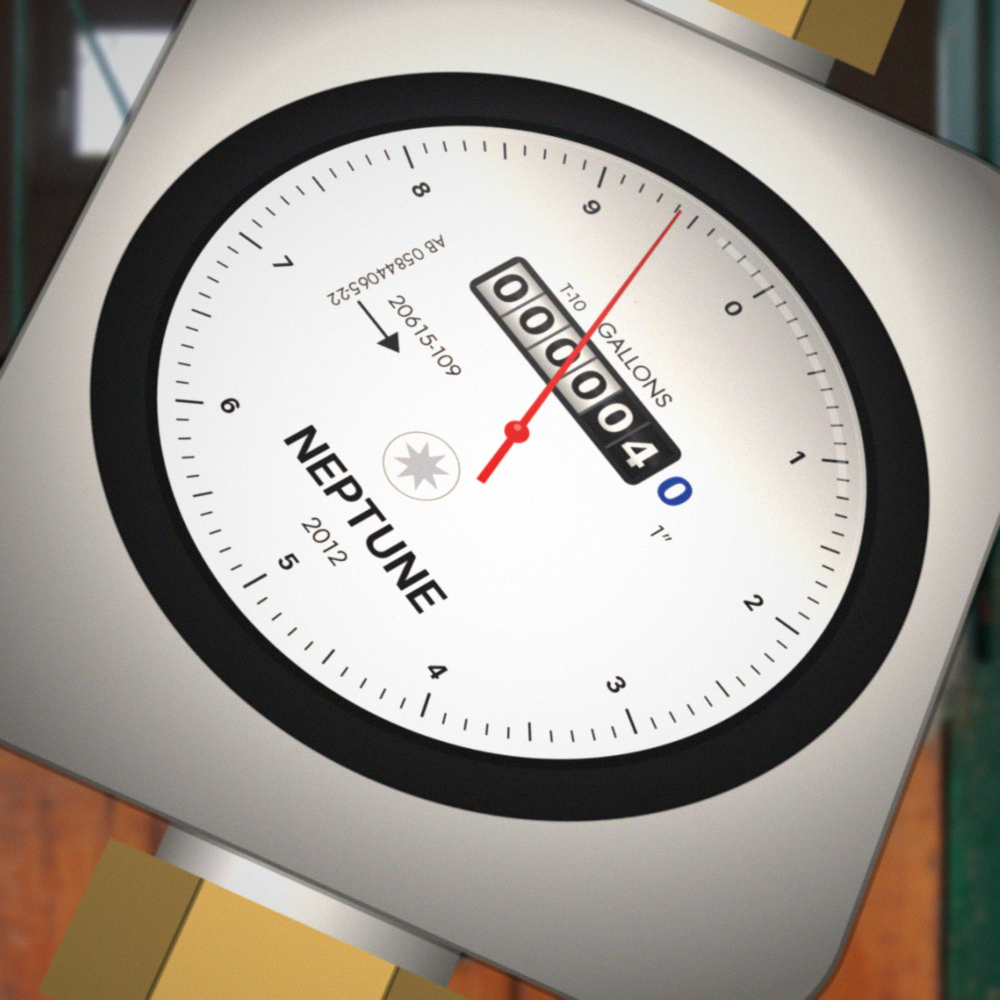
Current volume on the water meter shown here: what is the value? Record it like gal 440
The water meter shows gal 39.4
